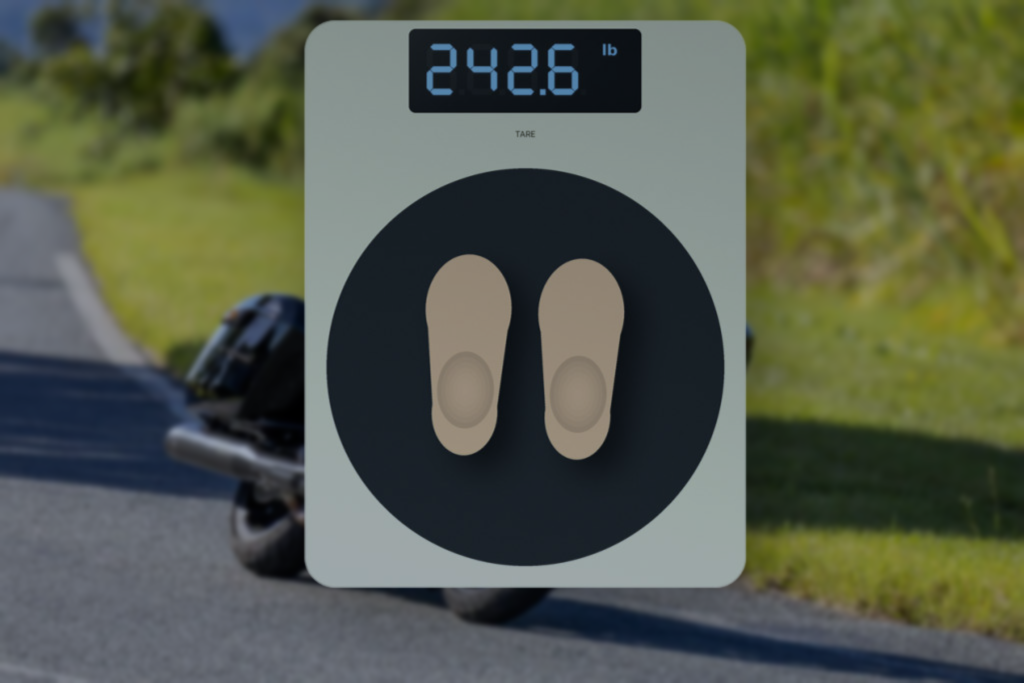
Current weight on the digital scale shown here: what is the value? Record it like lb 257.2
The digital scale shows lb 242.6
